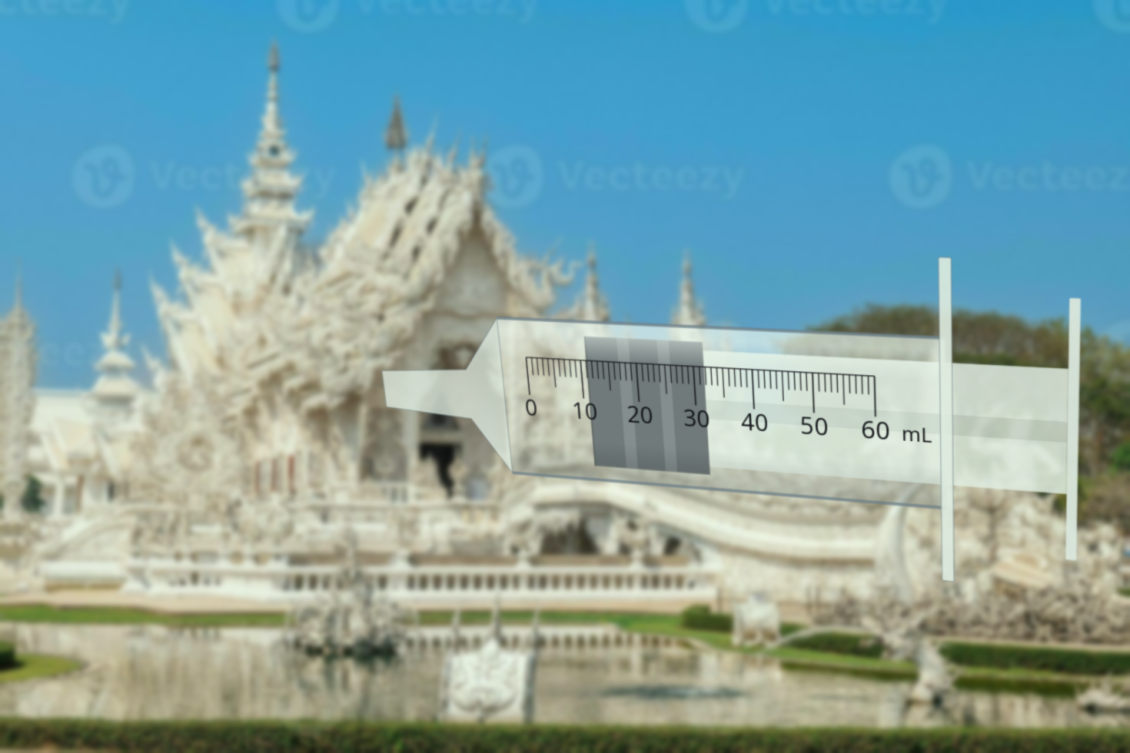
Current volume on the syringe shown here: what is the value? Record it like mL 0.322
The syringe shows mL 11
